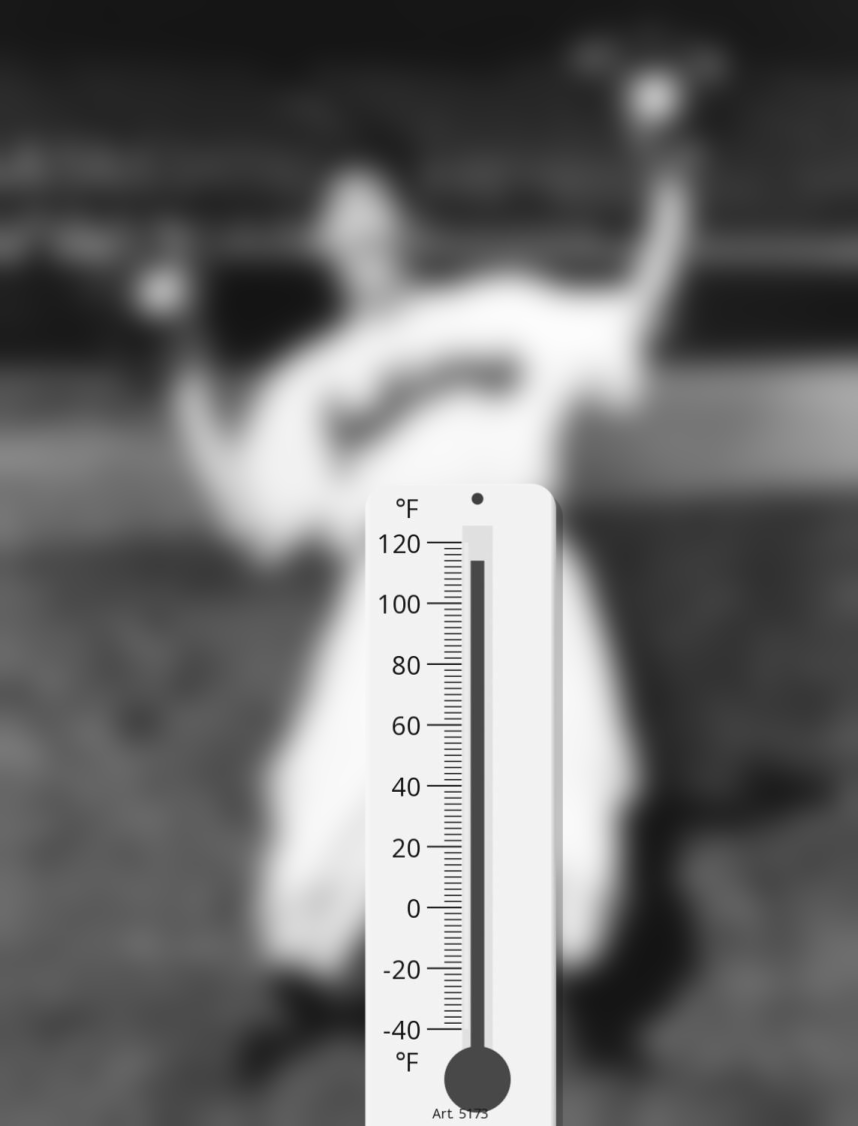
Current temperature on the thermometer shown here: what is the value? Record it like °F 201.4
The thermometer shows °F 114
